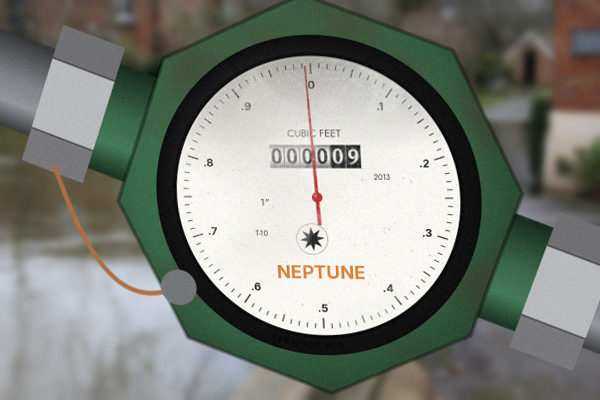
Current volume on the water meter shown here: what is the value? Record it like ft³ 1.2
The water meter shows ft³ 8.99
